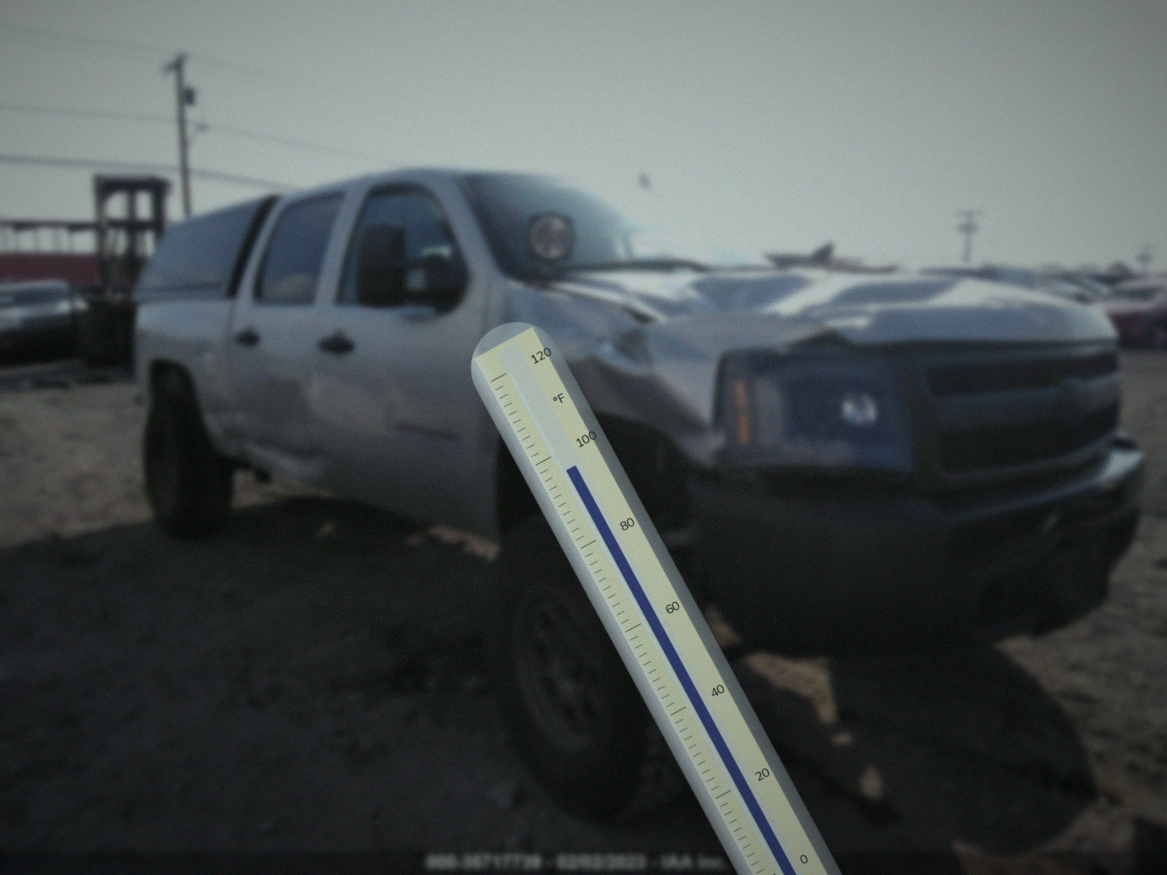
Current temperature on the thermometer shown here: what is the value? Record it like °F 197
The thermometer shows °F 96
